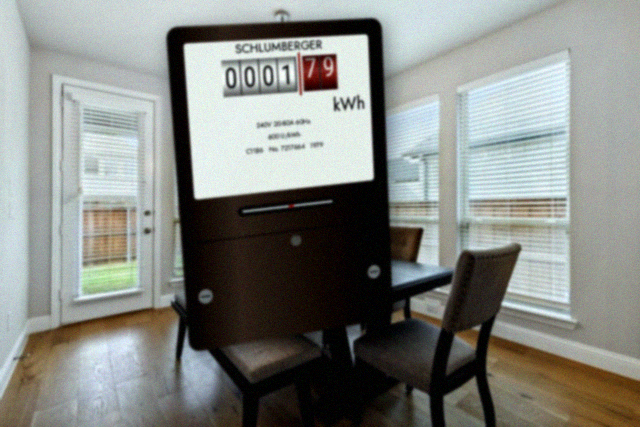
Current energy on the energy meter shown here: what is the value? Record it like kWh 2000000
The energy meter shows kWh 1.79
